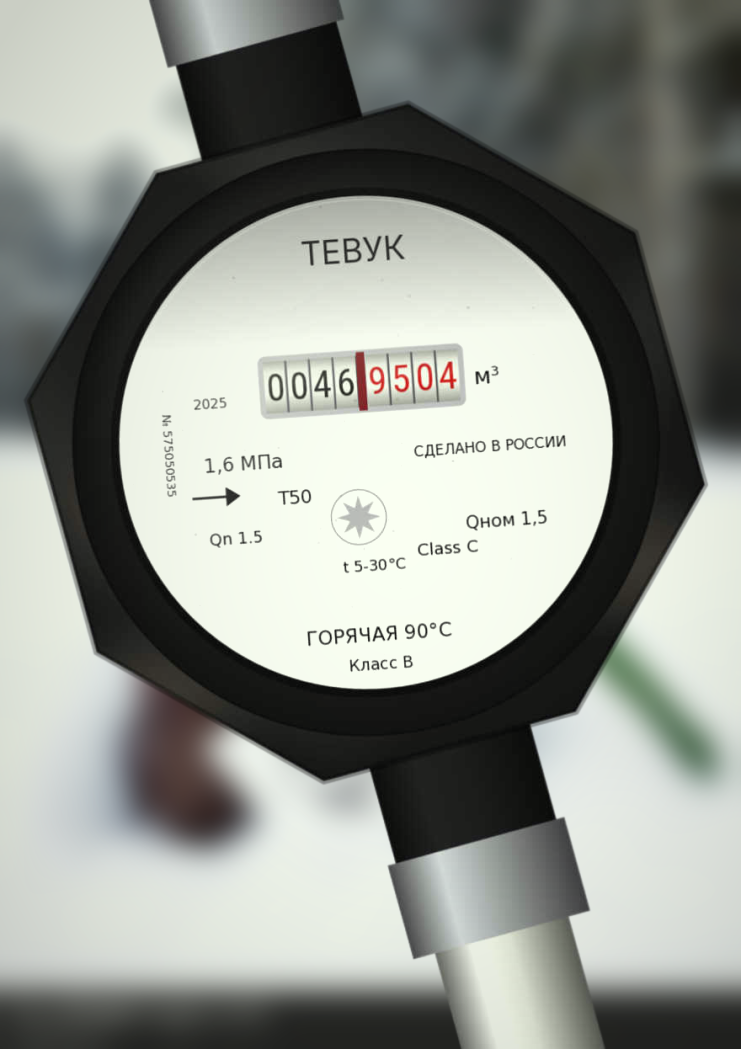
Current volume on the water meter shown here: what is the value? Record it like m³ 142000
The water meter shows m³ 46.9504
